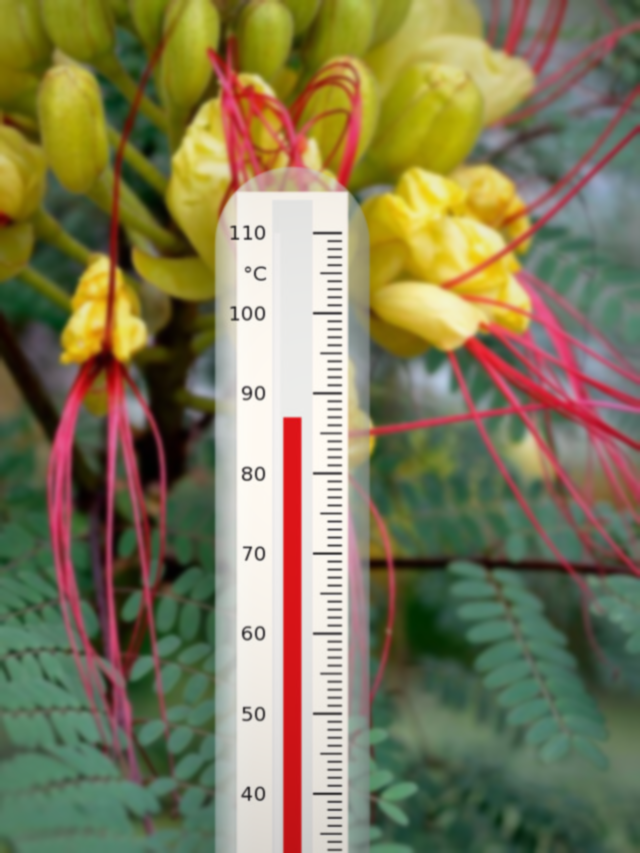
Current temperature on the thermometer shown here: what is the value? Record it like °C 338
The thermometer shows °C 87
